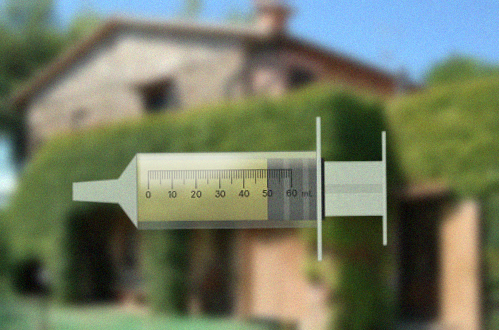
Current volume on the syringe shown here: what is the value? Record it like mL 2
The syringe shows mL 50
